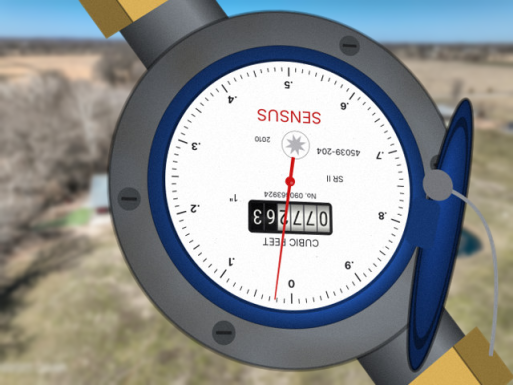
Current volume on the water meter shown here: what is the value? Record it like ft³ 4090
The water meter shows ft³ 77263.02
